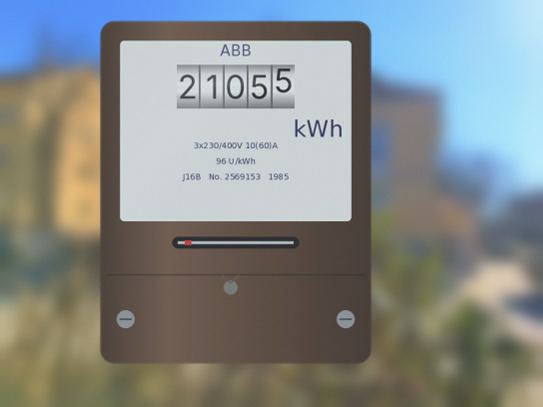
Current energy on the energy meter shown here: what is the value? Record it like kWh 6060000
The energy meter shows kWh 21055
